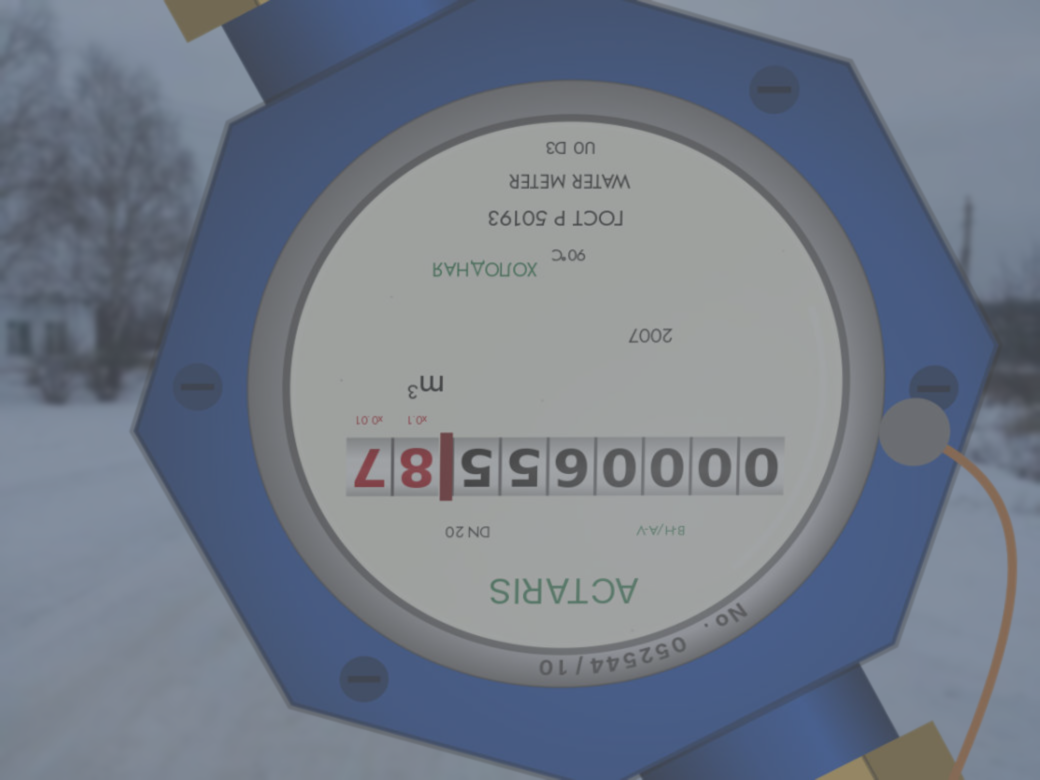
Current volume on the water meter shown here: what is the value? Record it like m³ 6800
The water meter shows m³ 655.87
